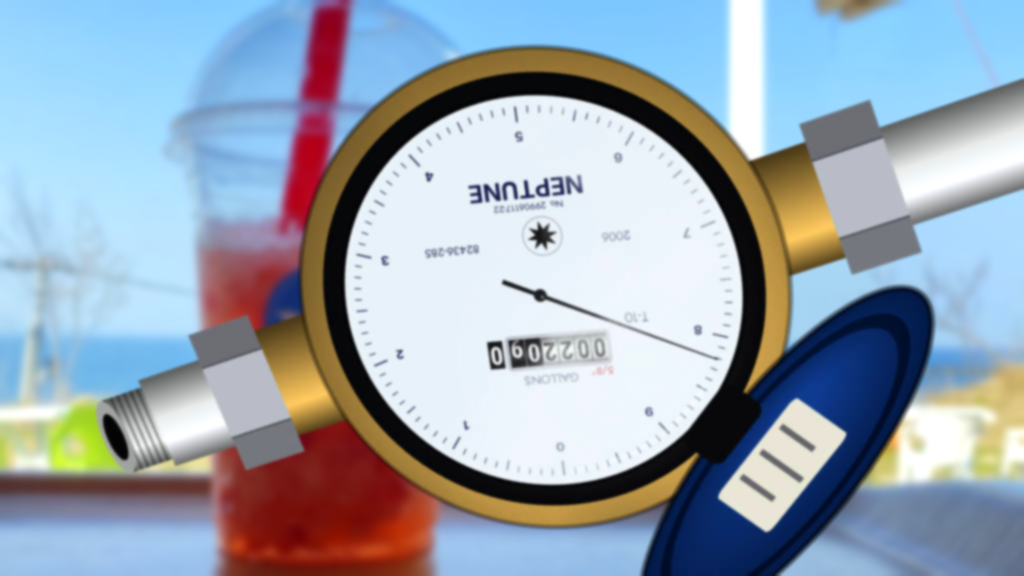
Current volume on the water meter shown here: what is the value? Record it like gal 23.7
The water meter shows gal 22088.2
